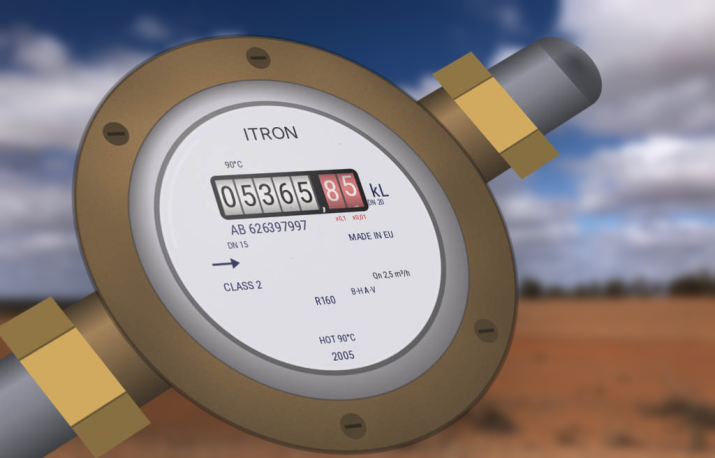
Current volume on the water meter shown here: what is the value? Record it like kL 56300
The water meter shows kL 5365.85
